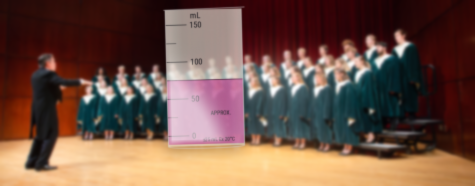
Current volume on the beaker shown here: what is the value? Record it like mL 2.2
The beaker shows mL 75
